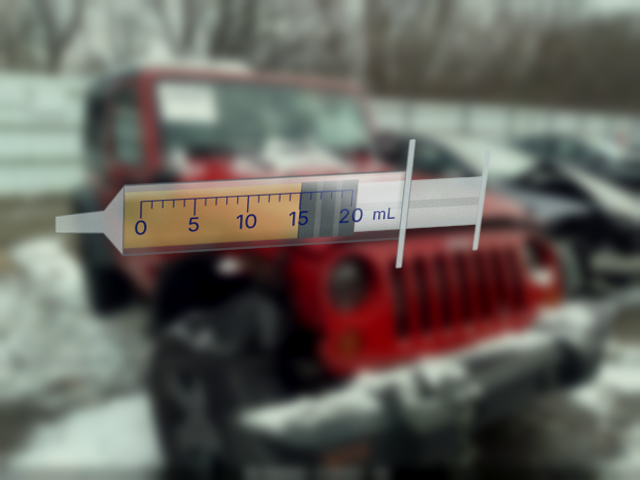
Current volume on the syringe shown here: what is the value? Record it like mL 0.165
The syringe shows mL 15
